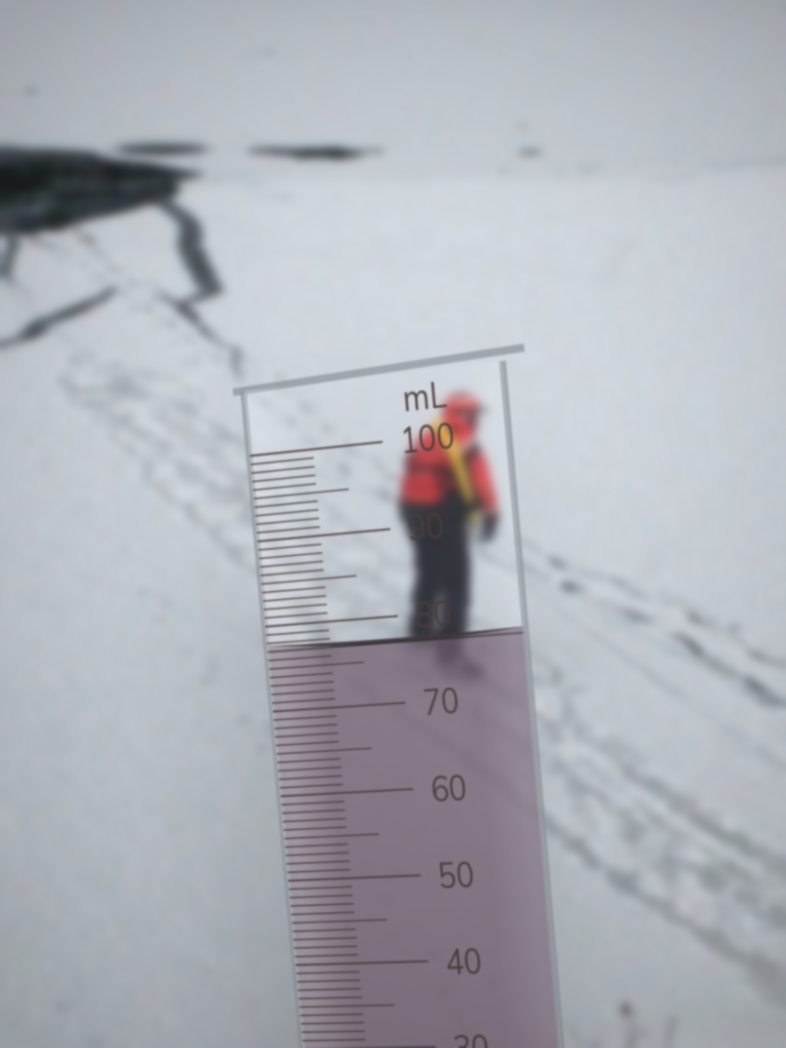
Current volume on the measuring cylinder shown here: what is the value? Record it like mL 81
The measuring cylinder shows mL 77
